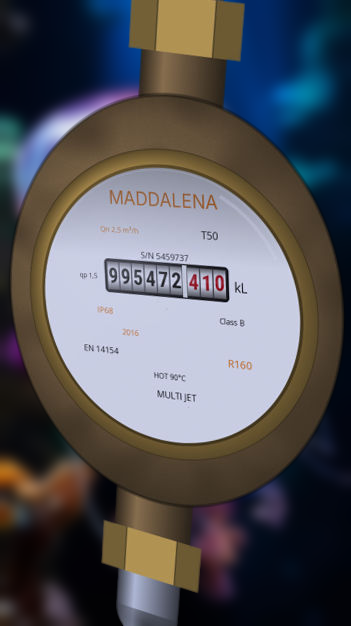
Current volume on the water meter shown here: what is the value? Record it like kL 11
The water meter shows kL 995472.410
